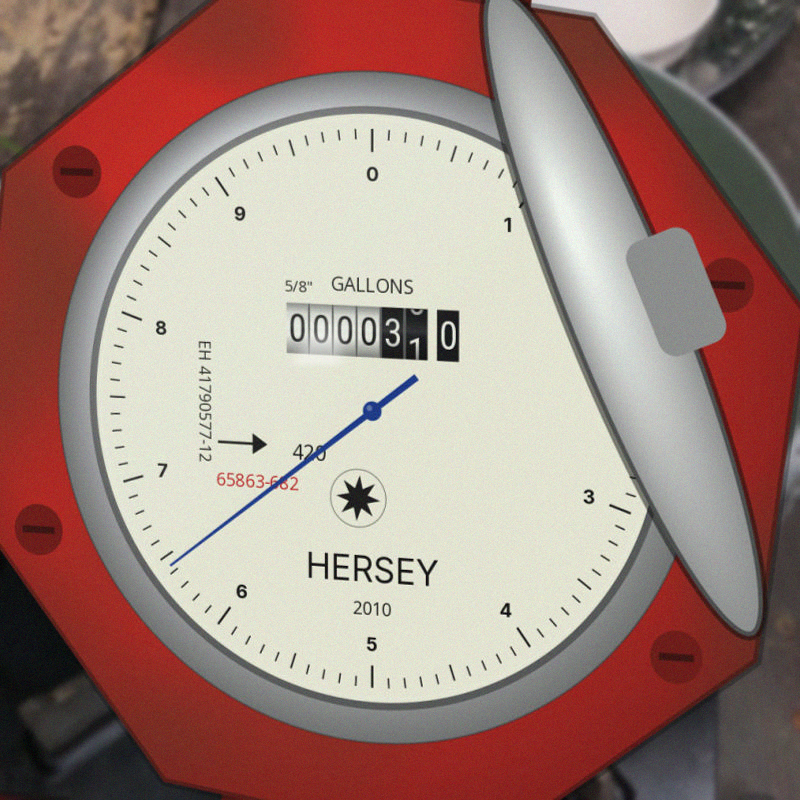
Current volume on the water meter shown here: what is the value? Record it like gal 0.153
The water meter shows gal 306.4
